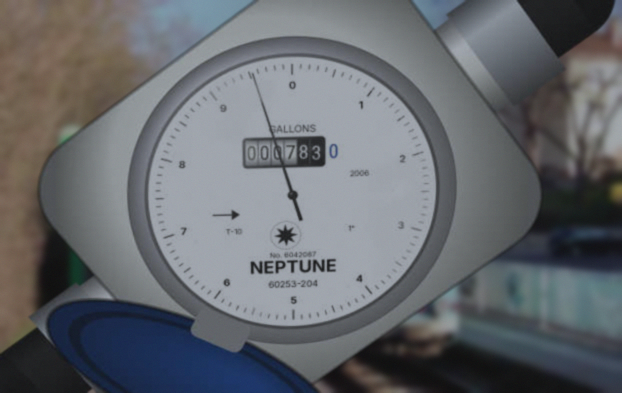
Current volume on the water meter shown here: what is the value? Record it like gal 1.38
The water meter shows gal 7829.5
